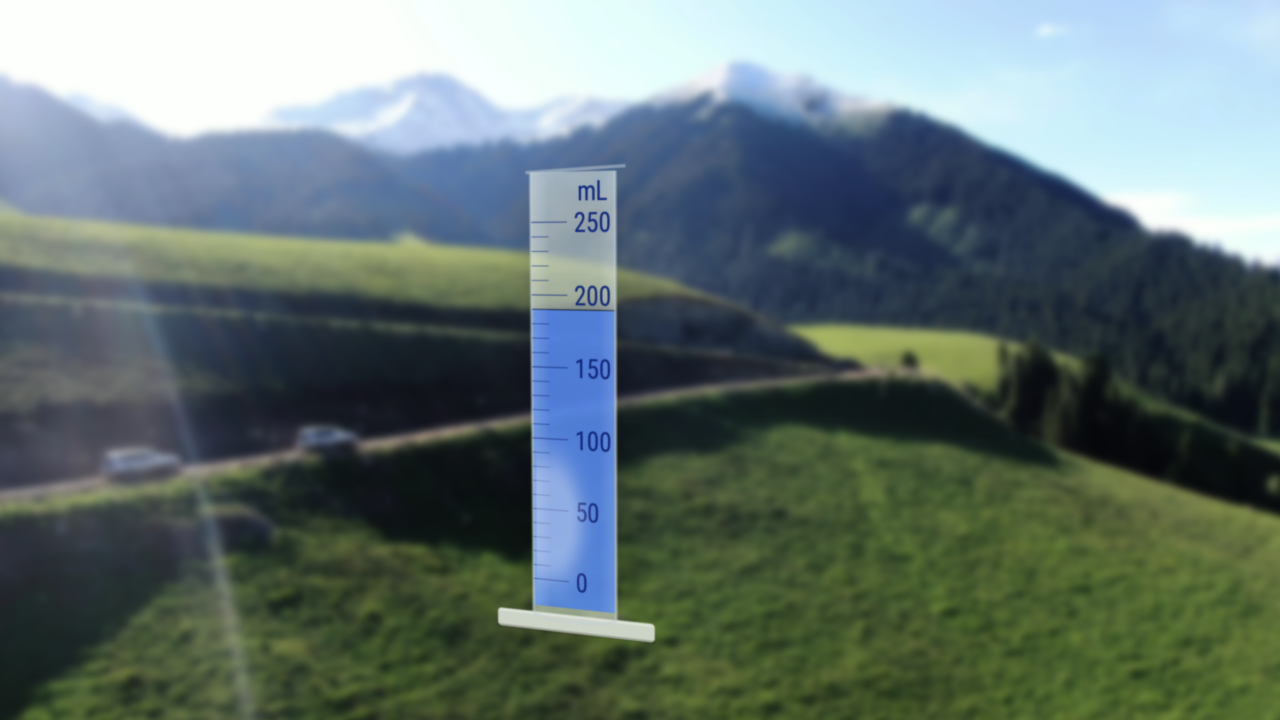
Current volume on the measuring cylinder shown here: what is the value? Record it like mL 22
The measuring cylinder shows mL 190
